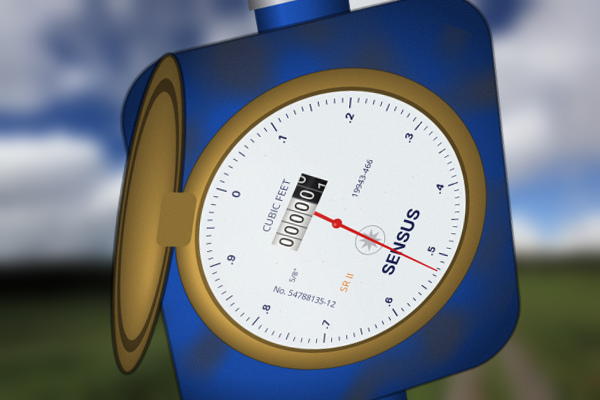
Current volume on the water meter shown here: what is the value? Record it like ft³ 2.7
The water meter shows ft³ 0.52
